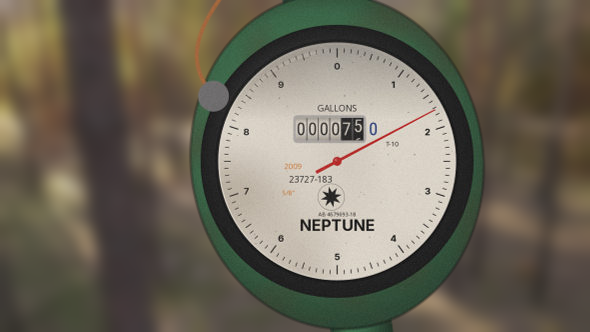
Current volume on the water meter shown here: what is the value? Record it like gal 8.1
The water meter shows gal 751.7
